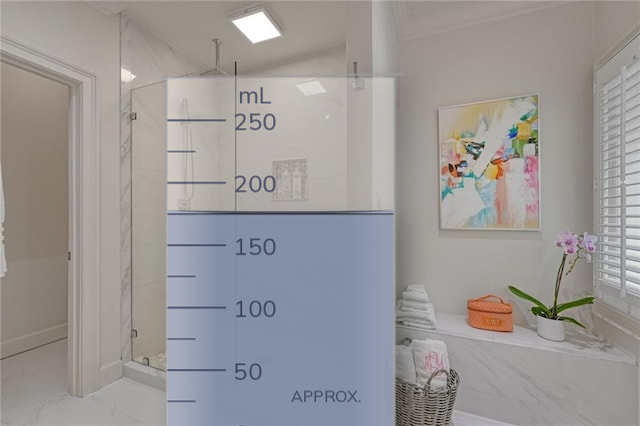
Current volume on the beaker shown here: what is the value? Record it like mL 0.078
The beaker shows mL 175
